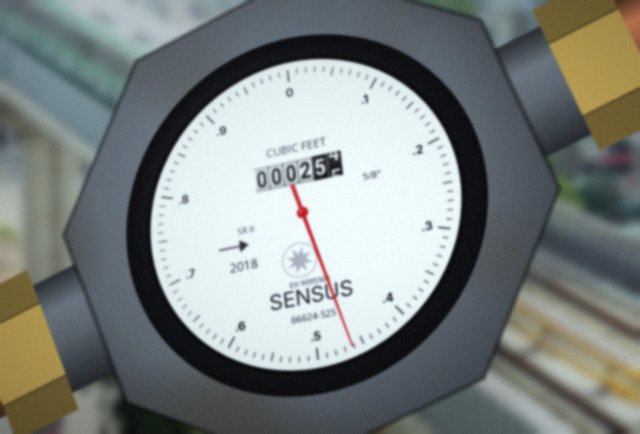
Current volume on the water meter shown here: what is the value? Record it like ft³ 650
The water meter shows ft³ 254.46
